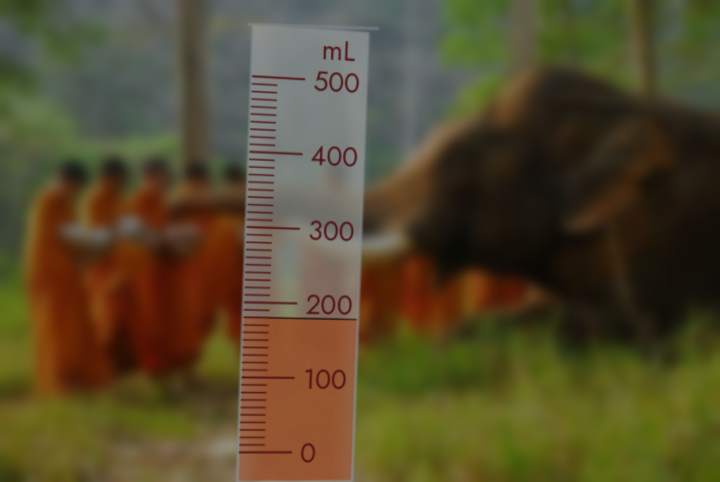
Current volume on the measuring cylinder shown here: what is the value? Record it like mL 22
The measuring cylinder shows mL 180
